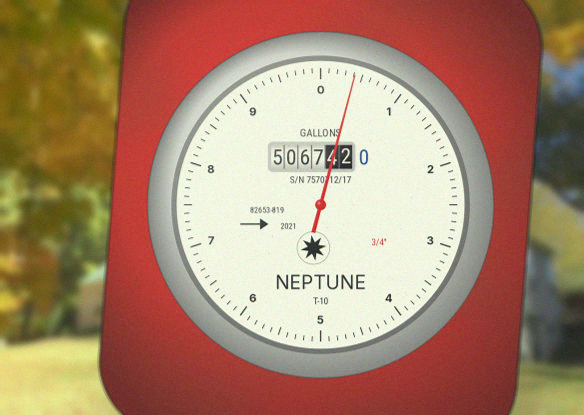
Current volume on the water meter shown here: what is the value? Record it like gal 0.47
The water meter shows gal 5067420.4
